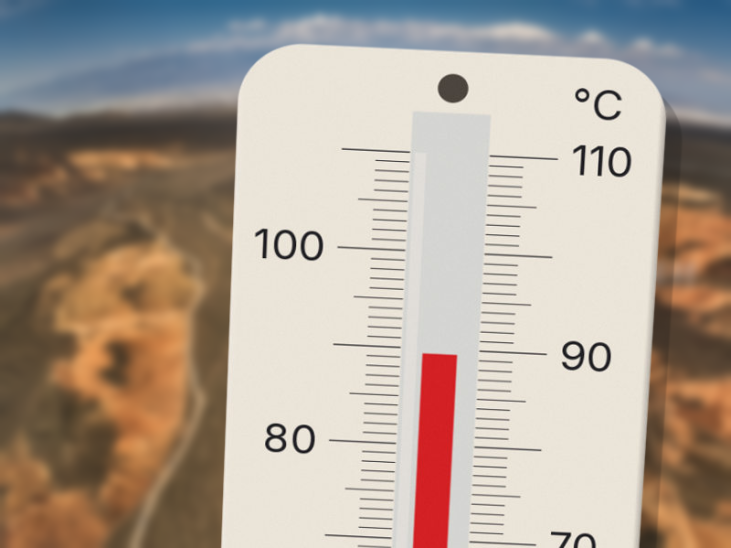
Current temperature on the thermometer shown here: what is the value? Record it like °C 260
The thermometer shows °C 89.5
